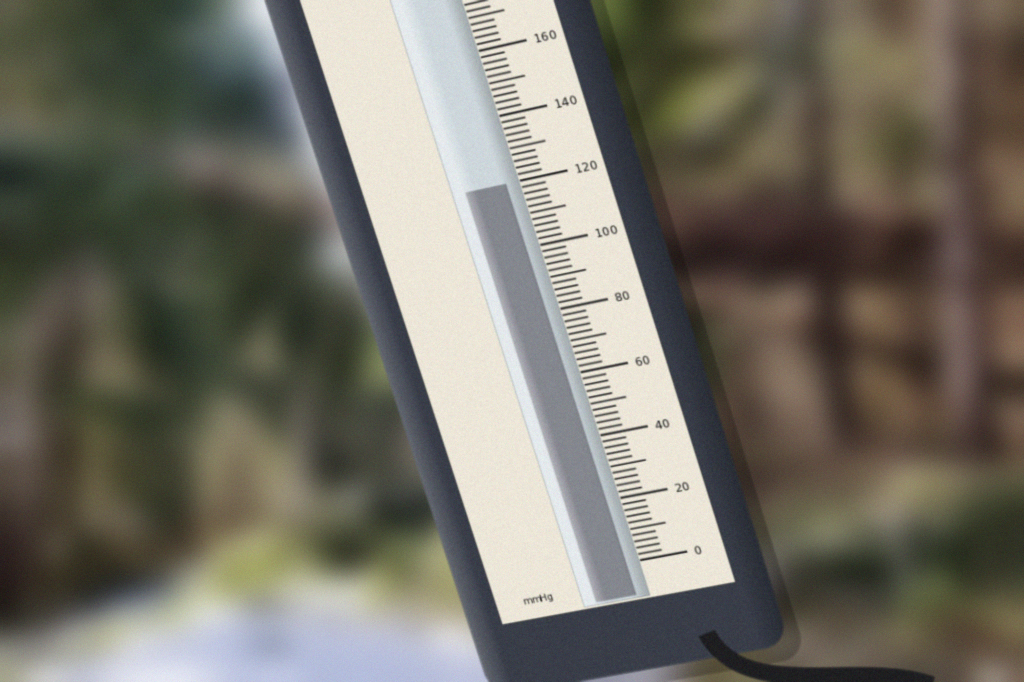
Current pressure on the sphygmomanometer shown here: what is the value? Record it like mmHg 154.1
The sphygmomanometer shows mmHg 120
